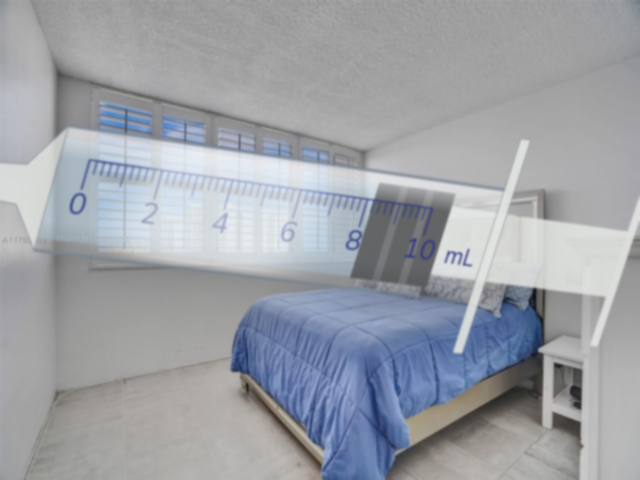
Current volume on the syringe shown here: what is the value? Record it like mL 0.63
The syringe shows mL 8.2
